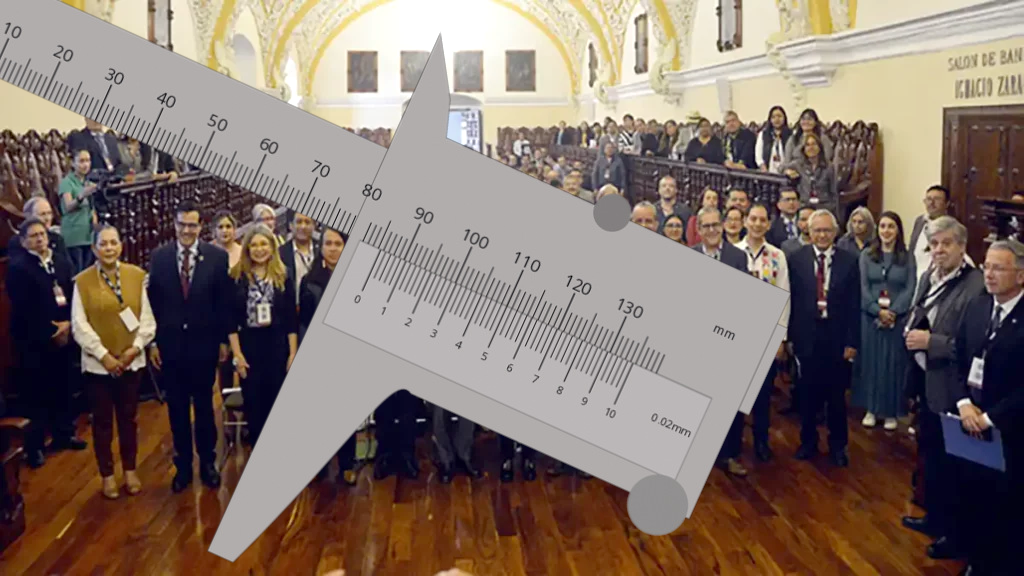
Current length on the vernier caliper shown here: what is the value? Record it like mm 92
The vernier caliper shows mm 85.5
